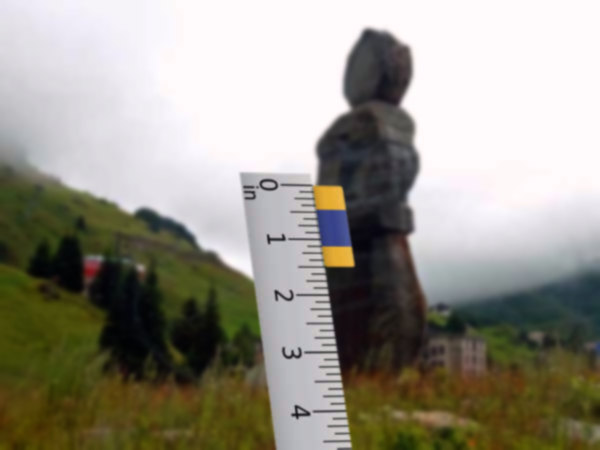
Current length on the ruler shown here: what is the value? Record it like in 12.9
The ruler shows in 1.5
